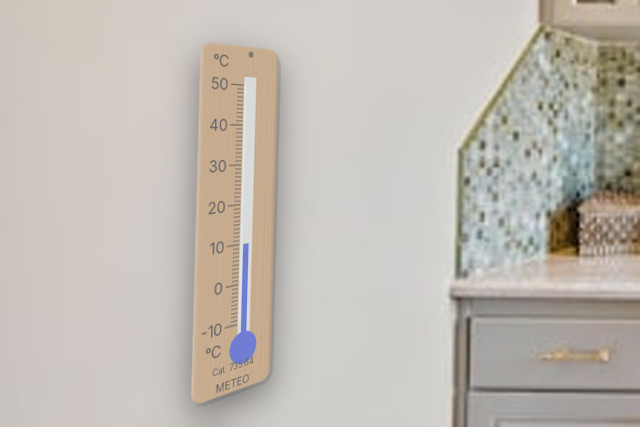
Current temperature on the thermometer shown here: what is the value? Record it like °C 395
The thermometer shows °C 10
